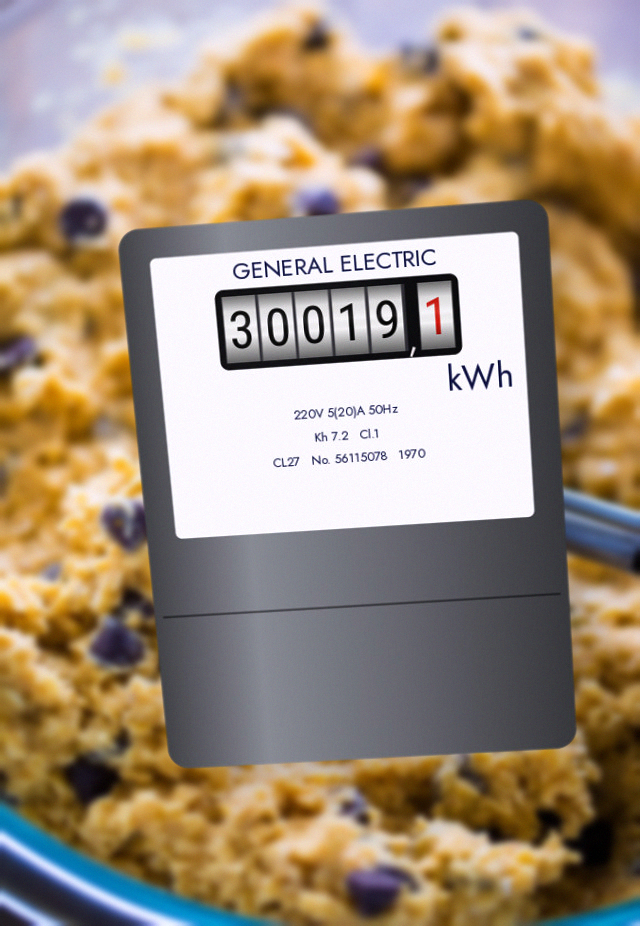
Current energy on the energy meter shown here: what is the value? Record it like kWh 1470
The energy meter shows kWh 30019.1
